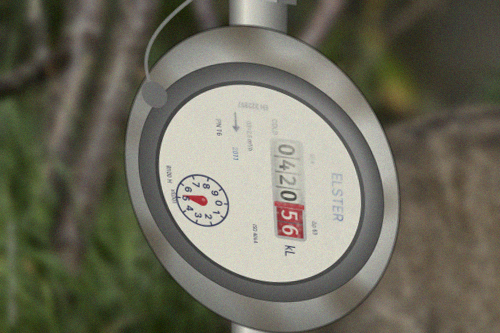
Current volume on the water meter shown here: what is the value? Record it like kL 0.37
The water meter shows kL 420.565
